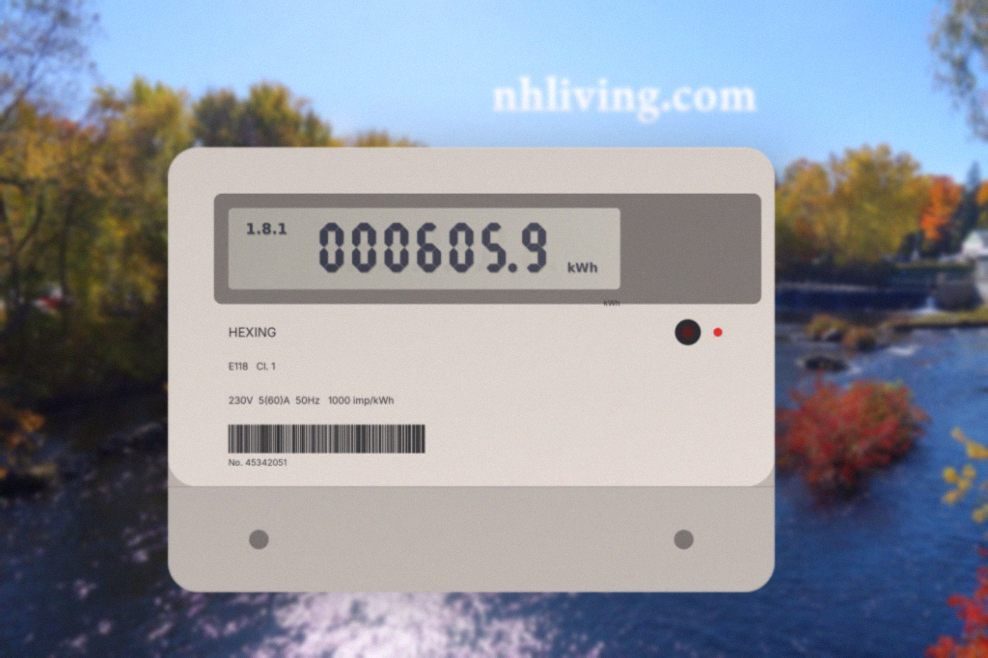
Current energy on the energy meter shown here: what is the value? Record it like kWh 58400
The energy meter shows kWh 605.9
